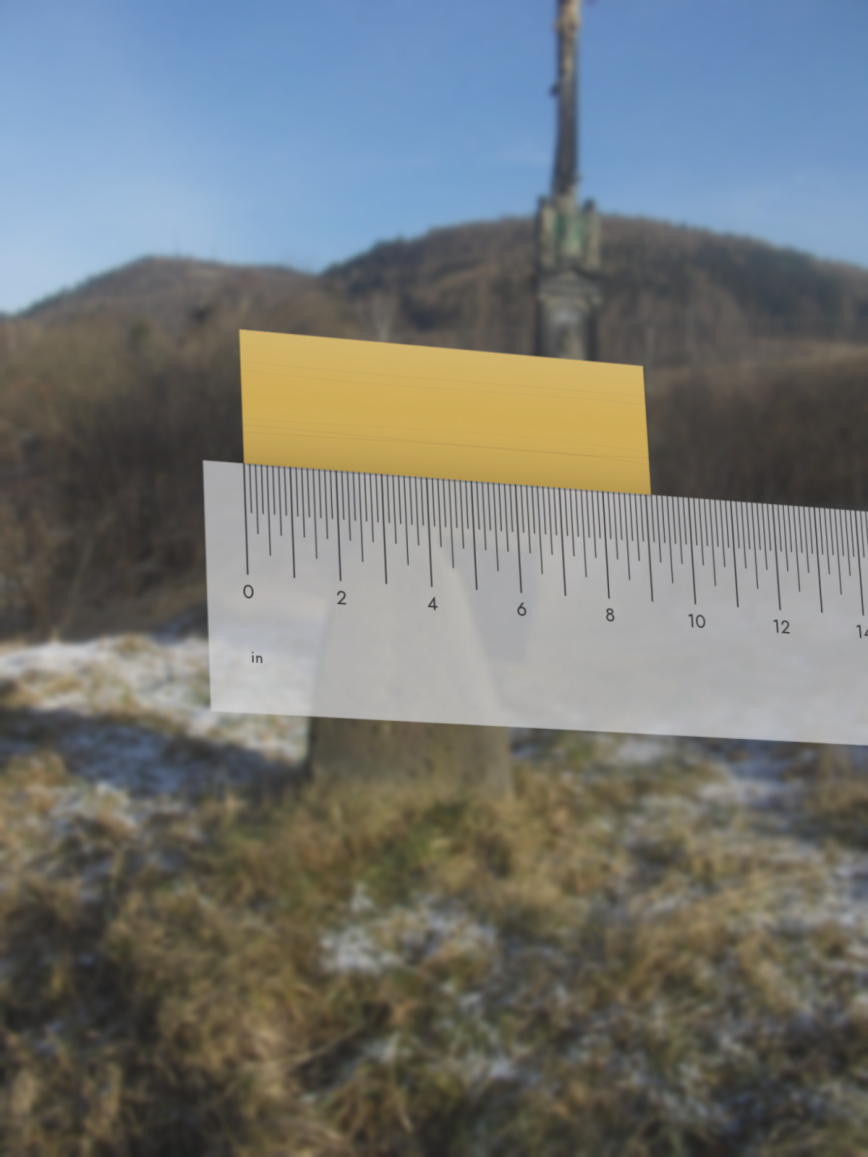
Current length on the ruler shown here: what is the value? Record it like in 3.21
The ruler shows in 9.125
